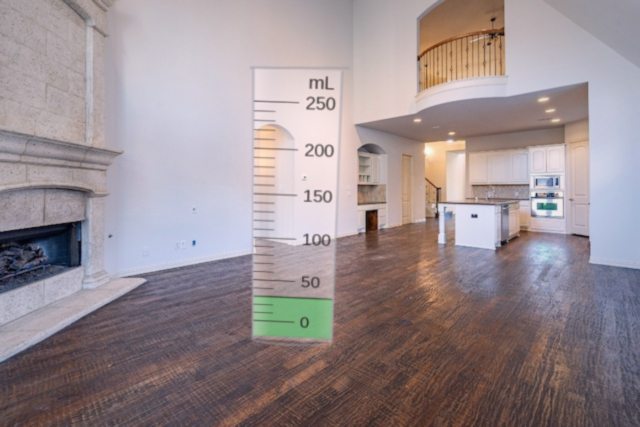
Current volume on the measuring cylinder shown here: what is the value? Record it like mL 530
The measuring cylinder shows mL 30
